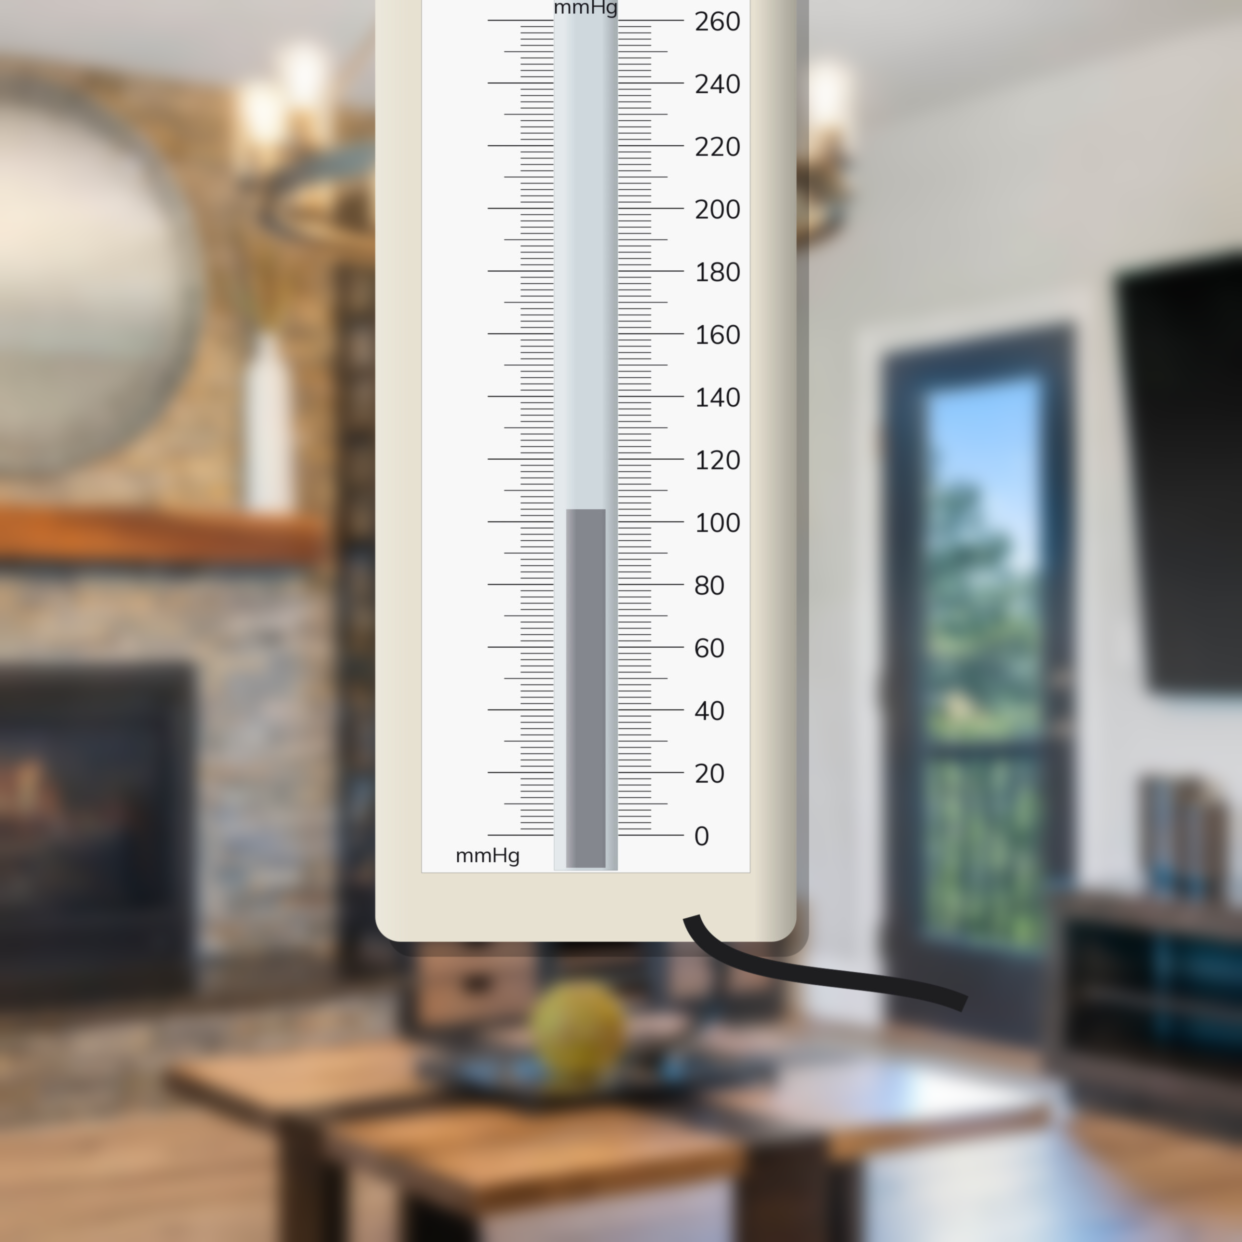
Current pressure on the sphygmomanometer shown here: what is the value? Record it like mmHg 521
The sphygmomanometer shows mmHg 104
